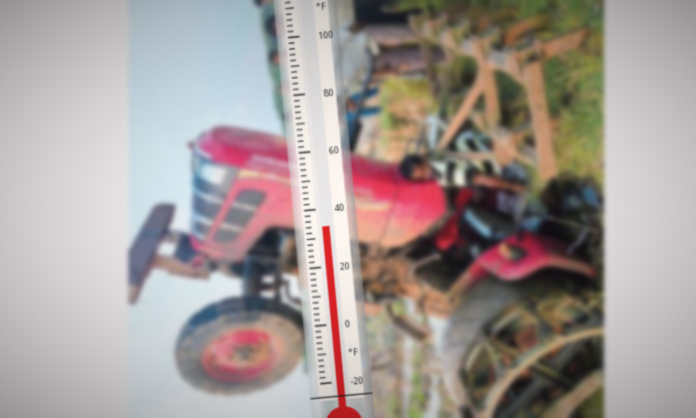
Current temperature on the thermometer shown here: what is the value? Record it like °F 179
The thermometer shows °F 34
